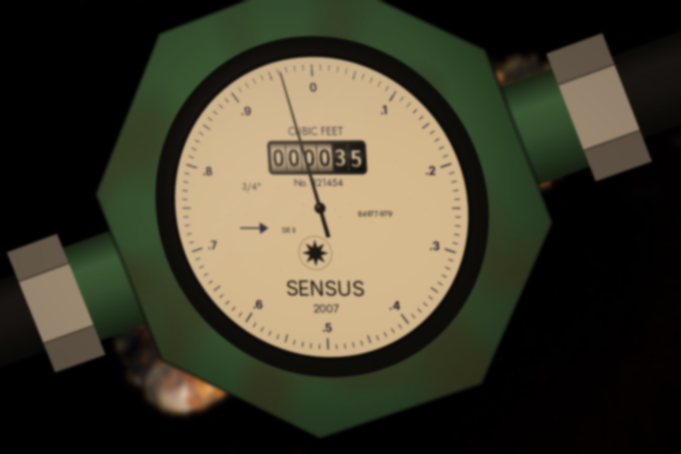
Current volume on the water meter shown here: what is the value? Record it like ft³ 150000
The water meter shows ft³ 34.96
